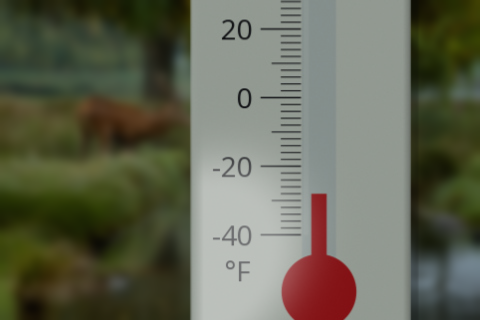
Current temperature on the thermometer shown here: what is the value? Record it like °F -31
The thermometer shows °F -28
